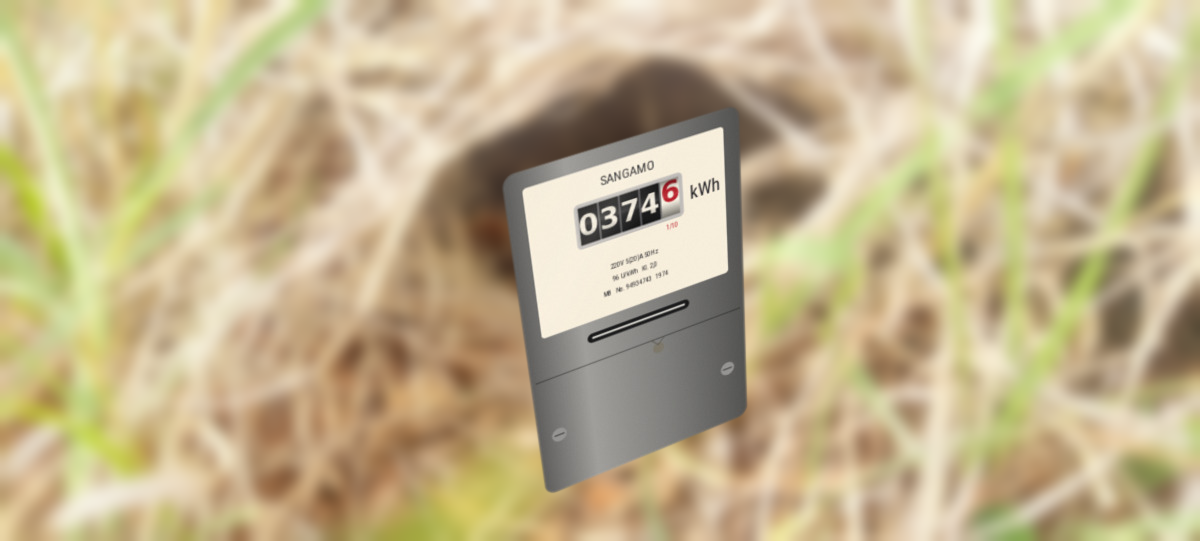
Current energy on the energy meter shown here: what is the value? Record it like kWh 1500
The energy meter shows kWh 374.6
